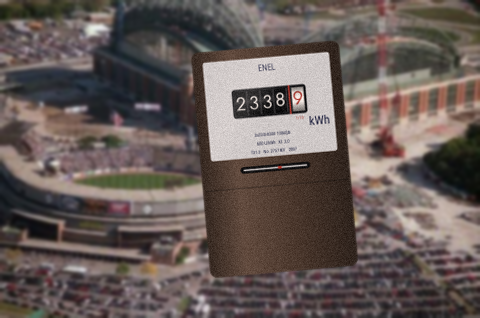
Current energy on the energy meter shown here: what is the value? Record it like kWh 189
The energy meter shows kWh 2338.9
